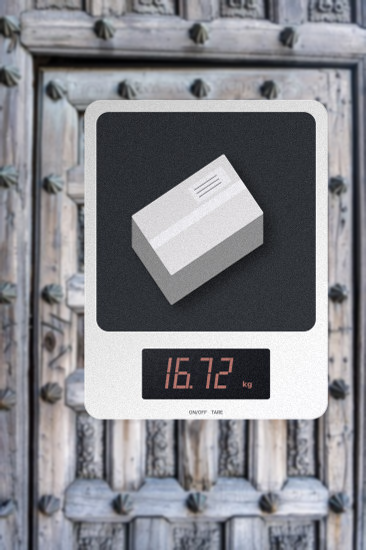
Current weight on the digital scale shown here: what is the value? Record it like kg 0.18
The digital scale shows kg 16.72
